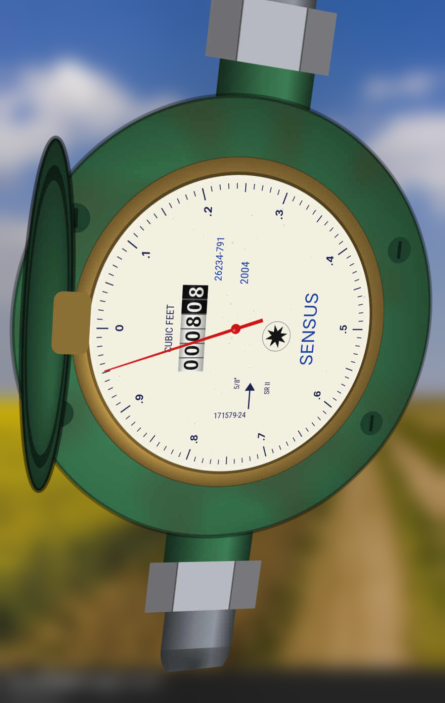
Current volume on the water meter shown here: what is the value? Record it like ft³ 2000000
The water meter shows ft³ 807.95
